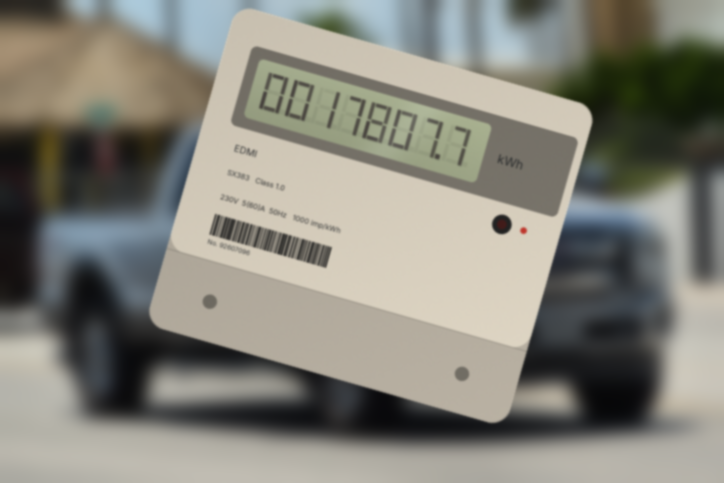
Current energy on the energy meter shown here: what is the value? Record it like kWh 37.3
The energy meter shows kWh 17807.7
